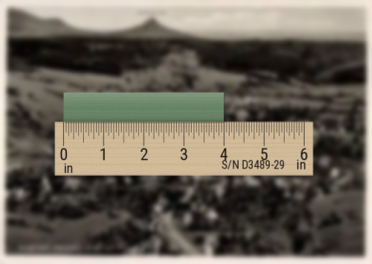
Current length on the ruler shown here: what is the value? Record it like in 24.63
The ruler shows in 4
